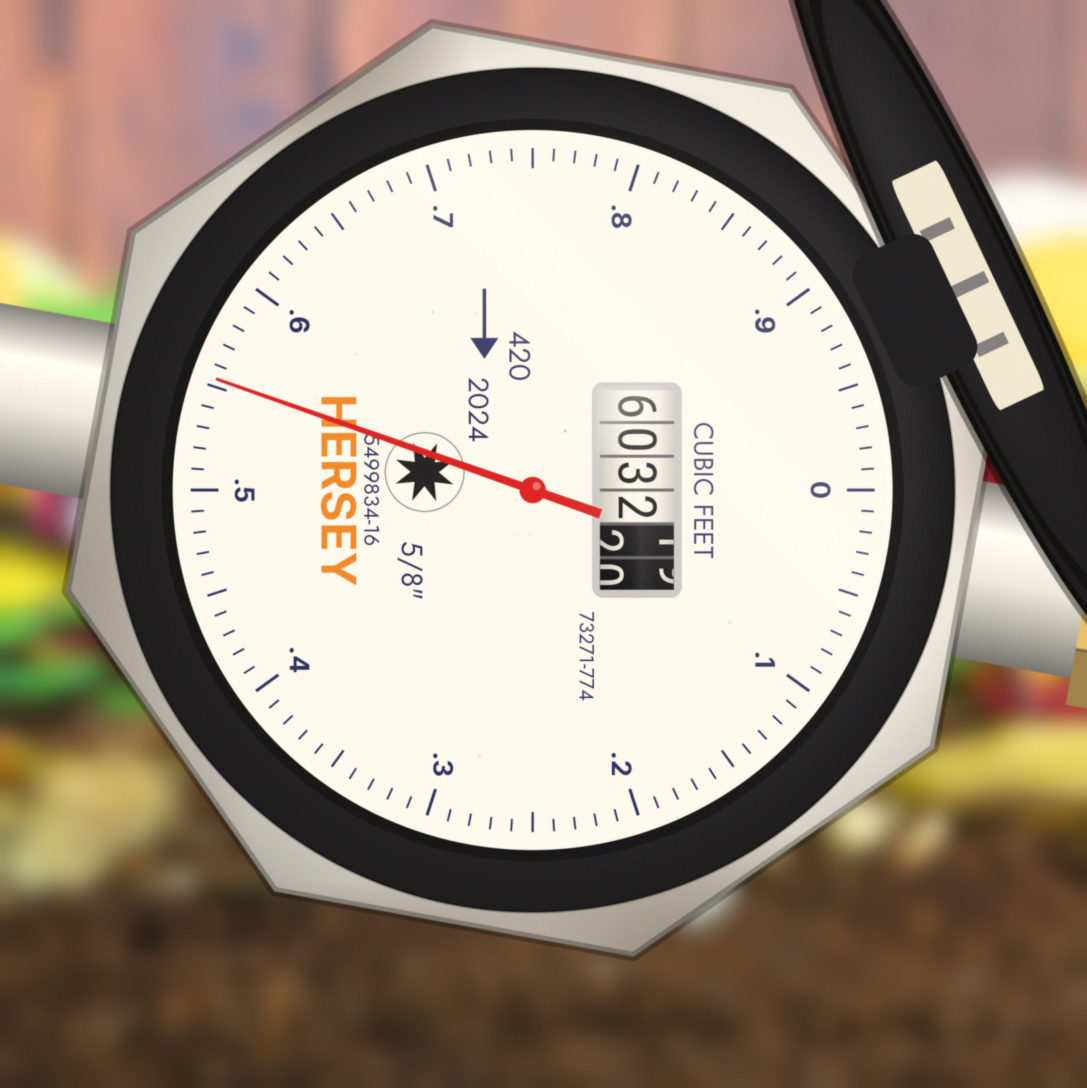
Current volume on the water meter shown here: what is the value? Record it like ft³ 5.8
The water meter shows ft³ 603219.55
